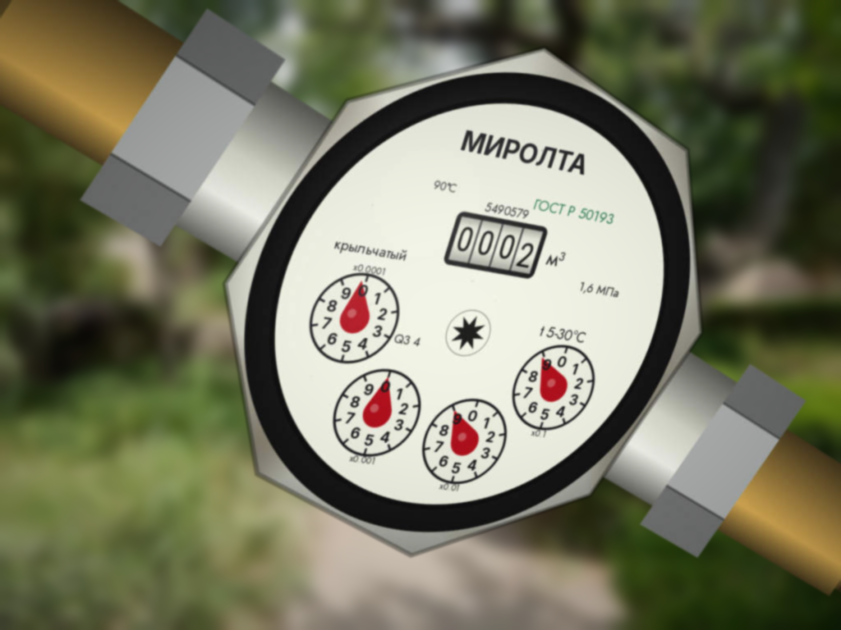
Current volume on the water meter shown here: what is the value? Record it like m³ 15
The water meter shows m³ 1.8899
